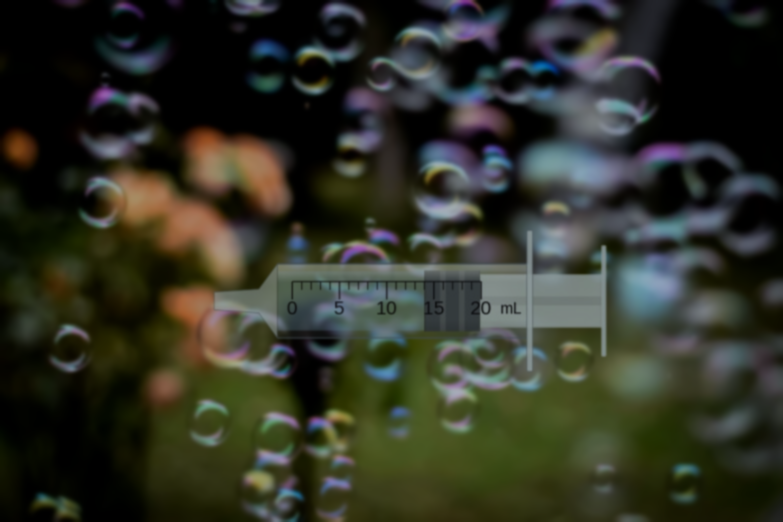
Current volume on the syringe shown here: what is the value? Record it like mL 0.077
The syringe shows mL 14
